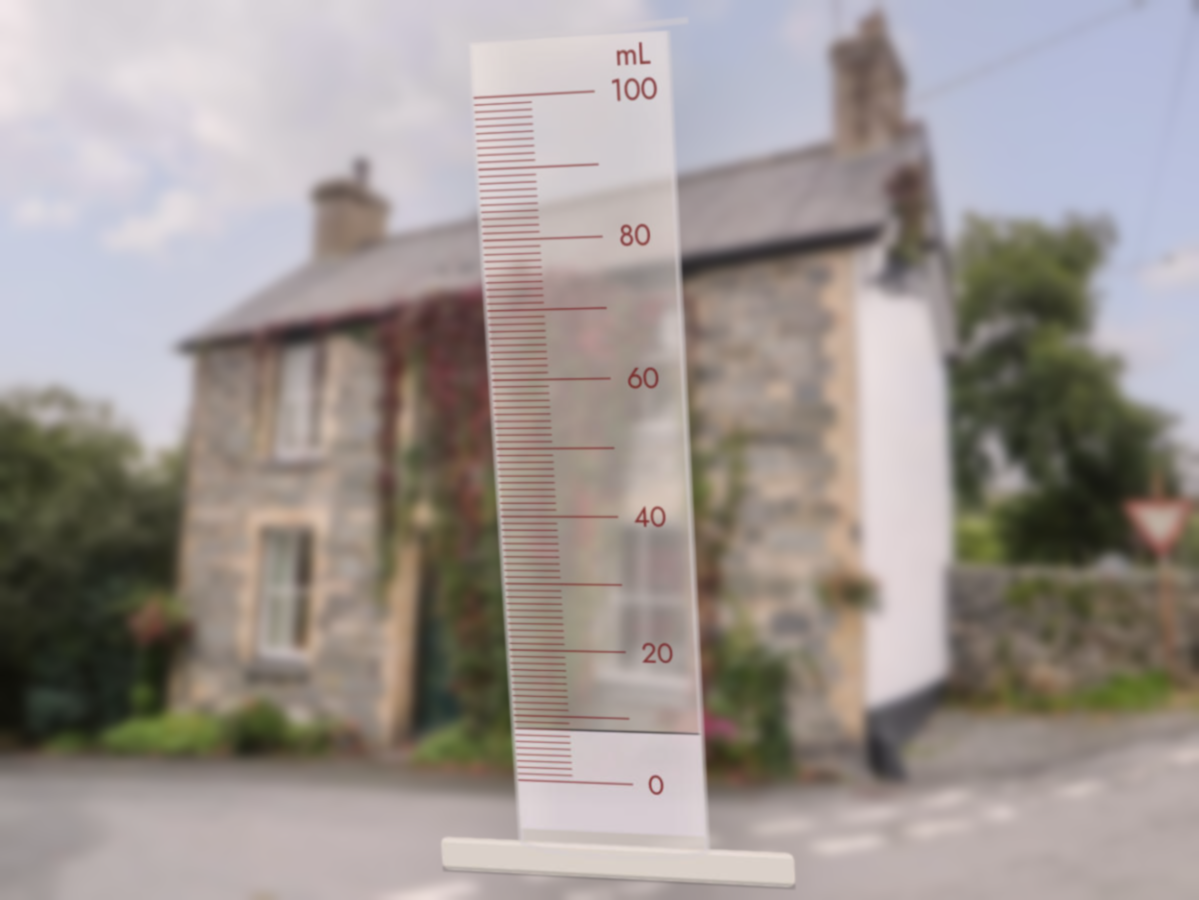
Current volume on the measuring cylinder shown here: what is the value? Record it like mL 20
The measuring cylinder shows mL 8
